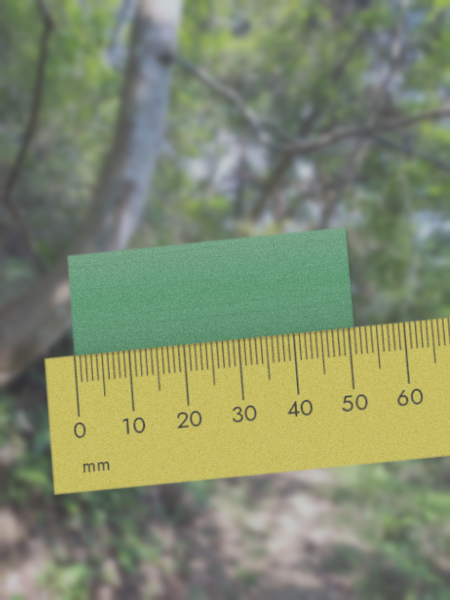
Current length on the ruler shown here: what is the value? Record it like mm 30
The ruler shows mm 51
